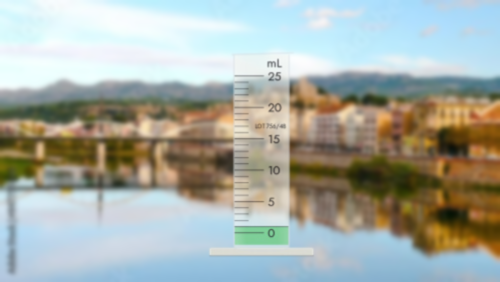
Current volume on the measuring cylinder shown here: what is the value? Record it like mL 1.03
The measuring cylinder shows mL 1
